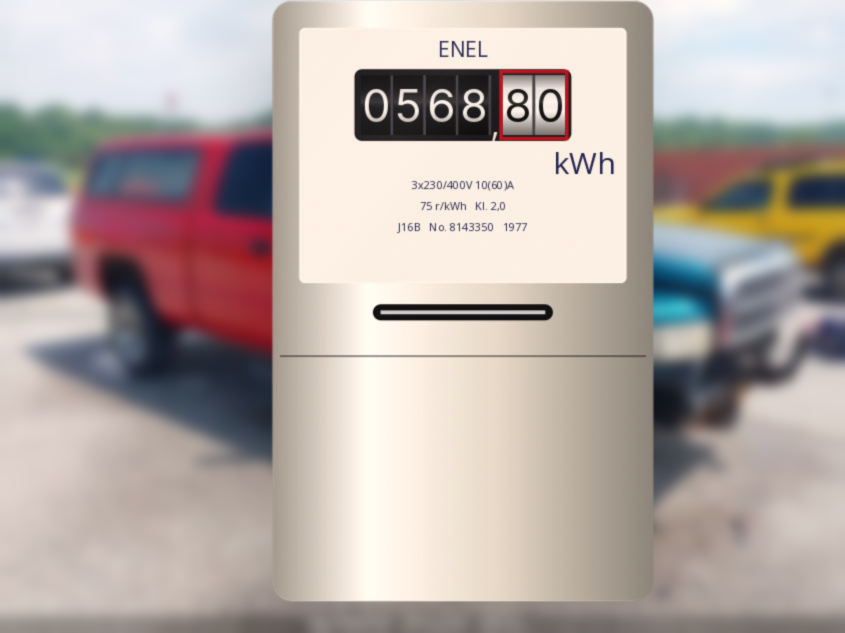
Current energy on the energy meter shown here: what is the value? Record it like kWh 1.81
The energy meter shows kWh 568.80
